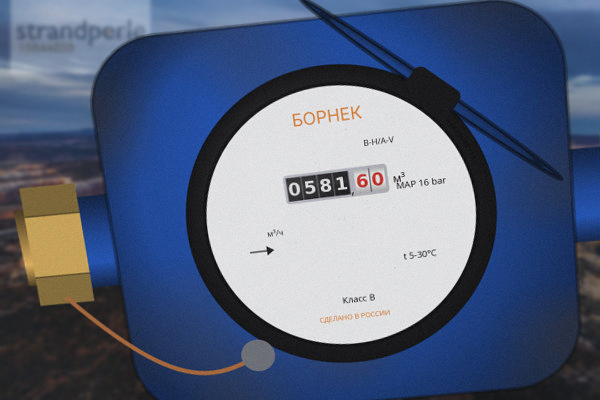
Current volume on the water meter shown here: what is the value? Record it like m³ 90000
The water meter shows m³ 581.60
